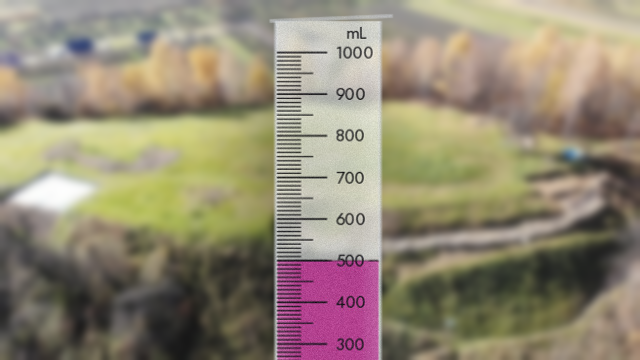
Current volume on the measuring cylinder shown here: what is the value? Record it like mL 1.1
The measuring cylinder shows mL 500
